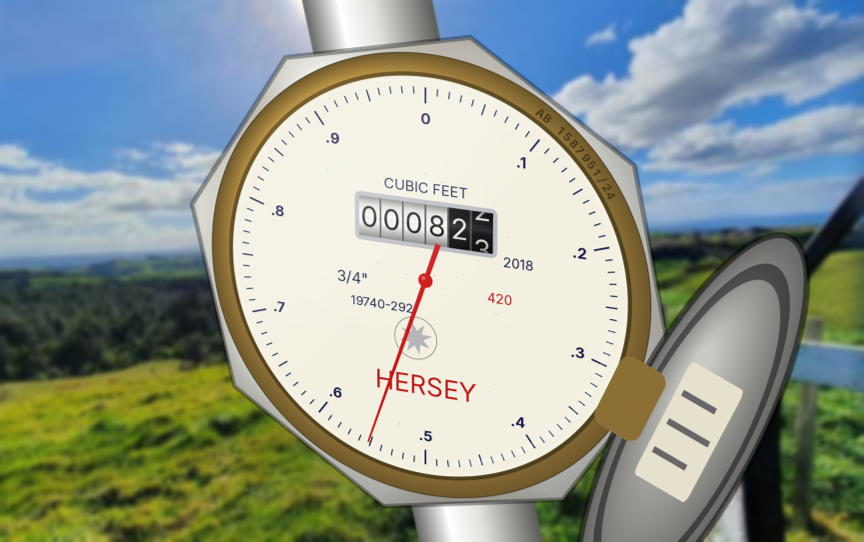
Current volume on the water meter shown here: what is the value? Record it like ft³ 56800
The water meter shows ft³ 822.55
